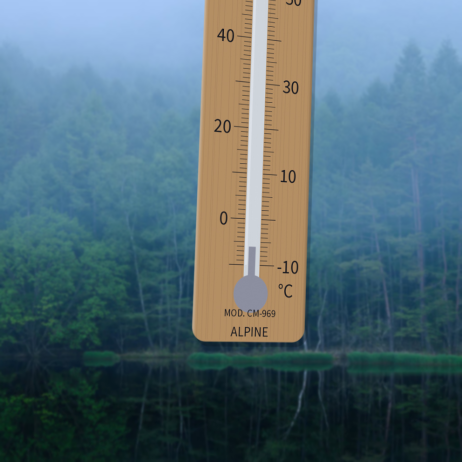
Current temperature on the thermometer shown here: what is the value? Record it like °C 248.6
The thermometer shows °C -6
